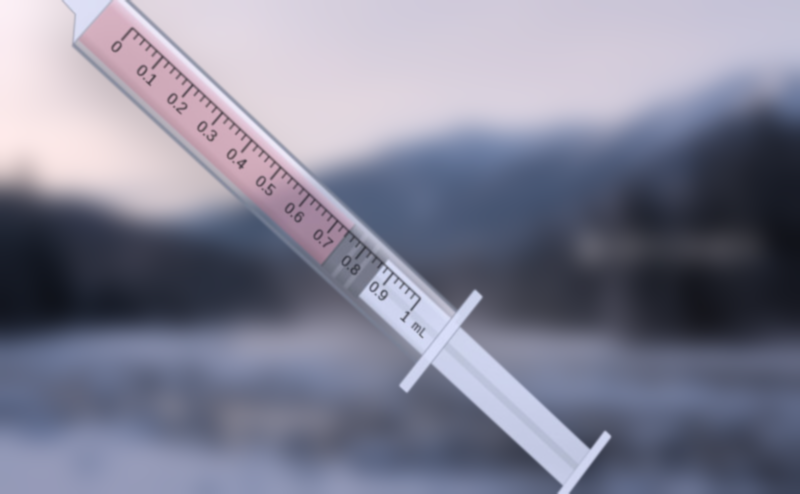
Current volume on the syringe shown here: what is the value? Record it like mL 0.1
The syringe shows mL 0.74
